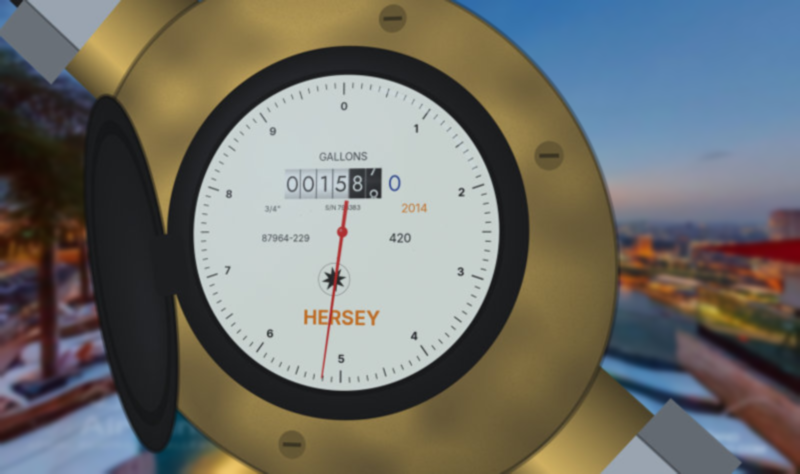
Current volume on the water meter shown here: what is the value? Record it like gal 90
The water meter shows gal 15875.2
